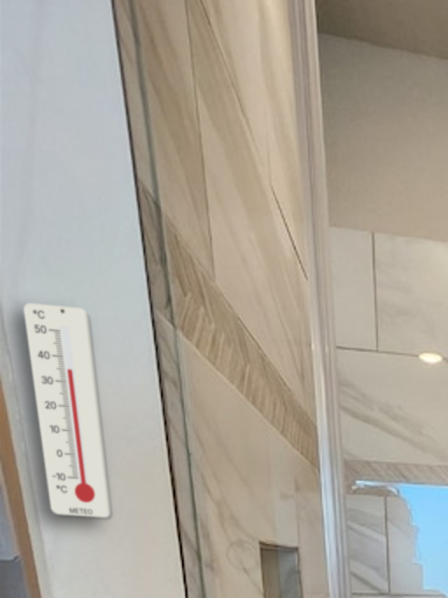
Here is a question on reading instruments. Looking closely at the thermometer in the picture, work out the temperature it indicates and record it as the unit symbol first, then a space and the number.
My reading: °C 35
